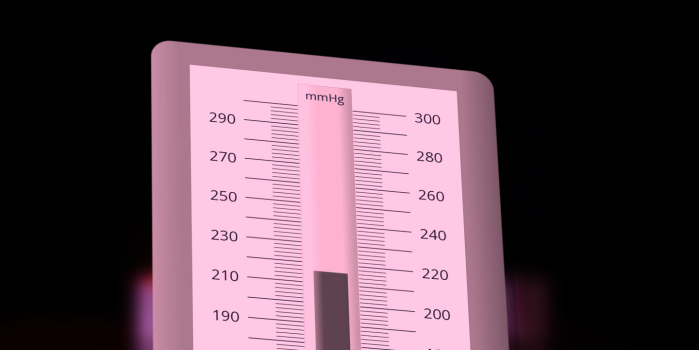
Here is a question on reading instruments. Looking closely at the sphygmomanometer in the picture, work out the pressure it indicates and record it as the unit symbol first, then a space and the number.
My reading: mmHg 216
